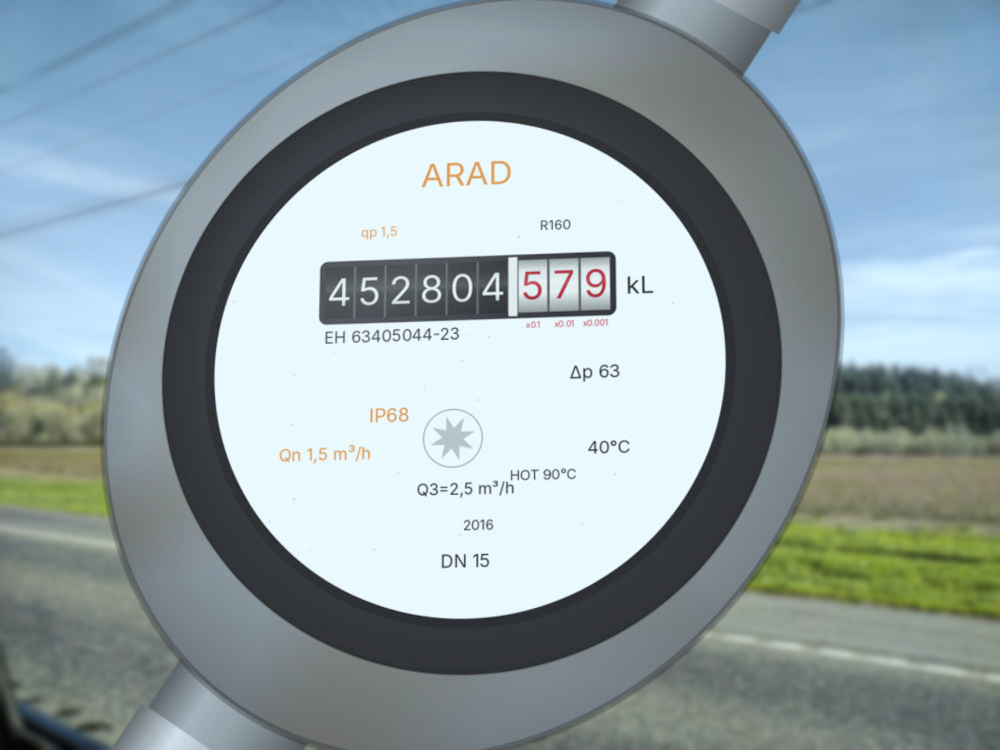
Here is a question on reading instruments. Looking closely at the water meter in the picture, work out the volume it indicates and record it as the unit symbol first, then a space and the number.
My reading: kL 452804.579
